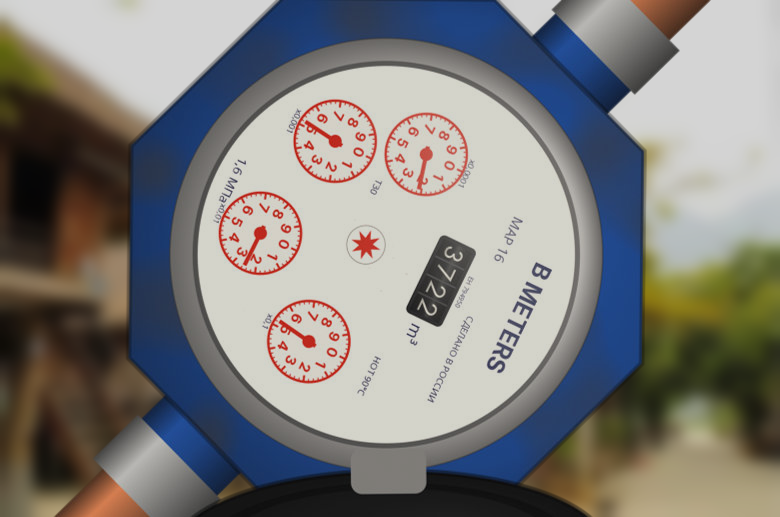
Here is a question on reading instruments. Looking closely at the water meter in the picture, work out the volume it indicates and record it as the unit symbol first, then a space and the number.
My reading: m³ 3722.5252
